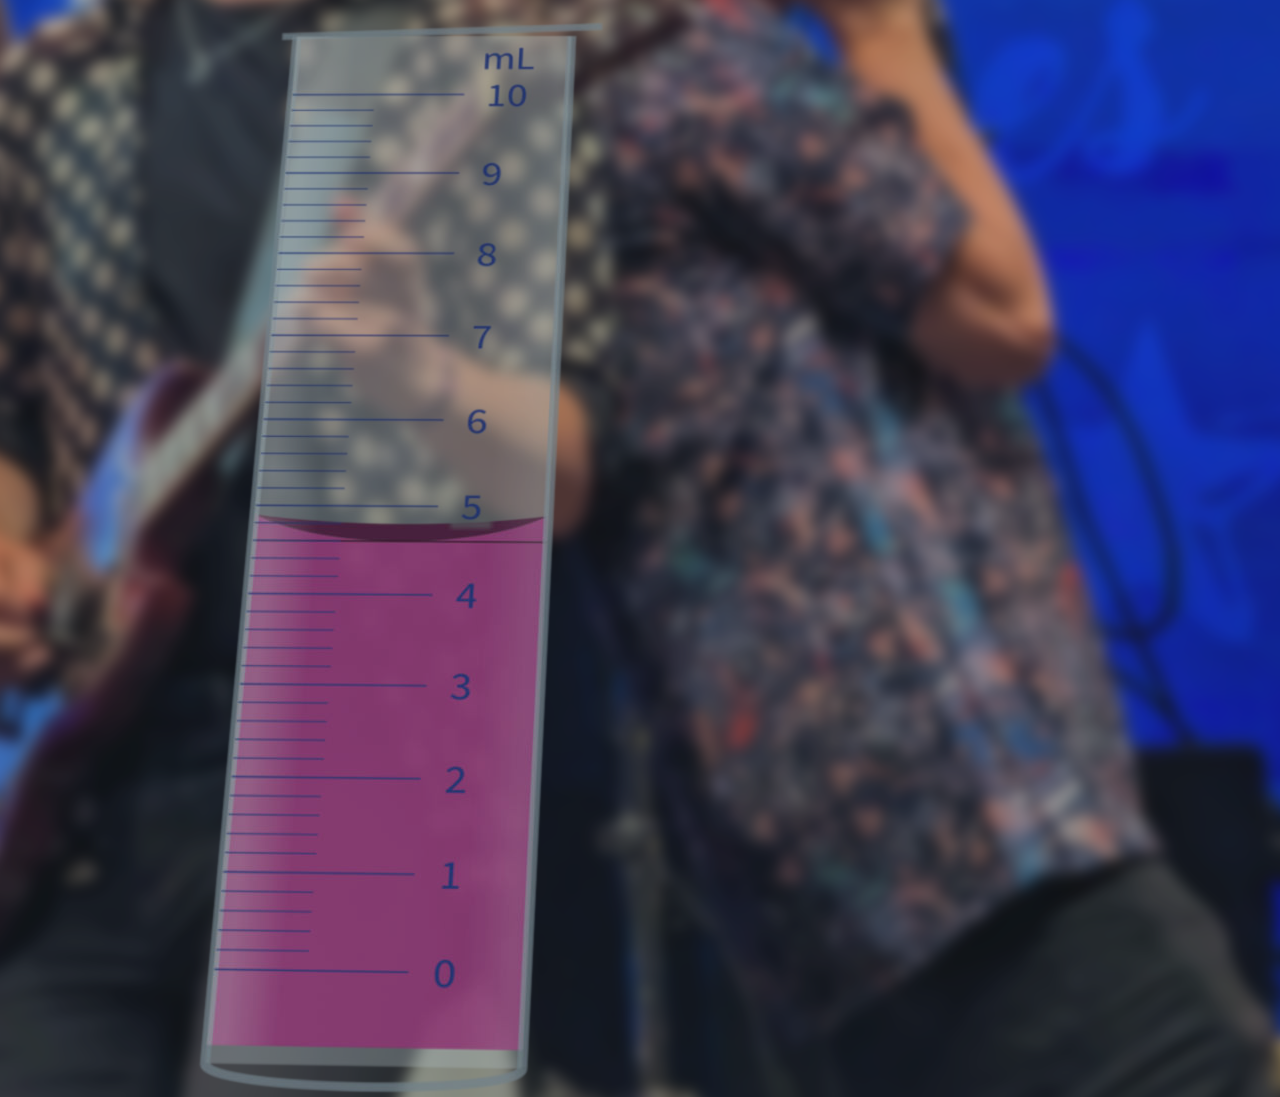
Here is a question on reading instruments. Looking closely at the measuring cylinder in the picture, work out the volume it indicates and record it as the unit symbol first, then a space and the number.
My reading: mL 4.6
